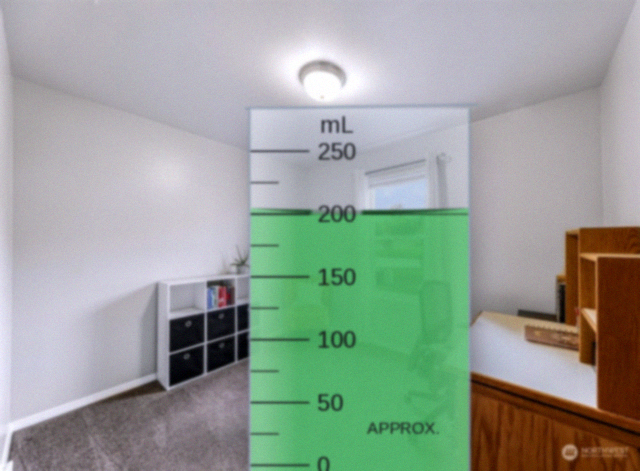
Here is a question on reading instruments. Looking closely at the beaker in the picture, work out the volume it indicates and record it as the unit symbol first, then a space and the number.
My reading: mL 200
